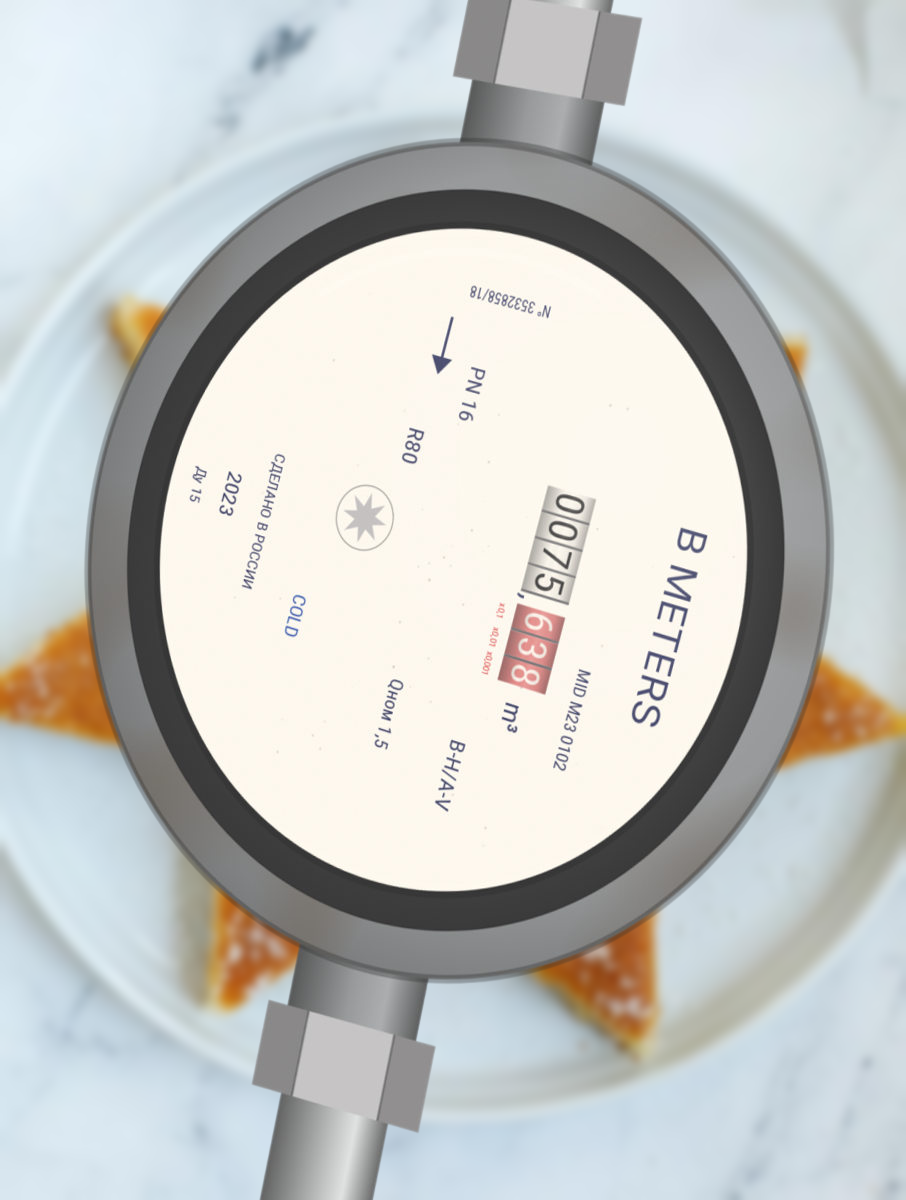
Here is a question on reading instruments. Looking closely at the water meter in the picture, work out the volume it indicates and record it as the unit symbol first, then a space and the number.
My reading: m³ 75.638
